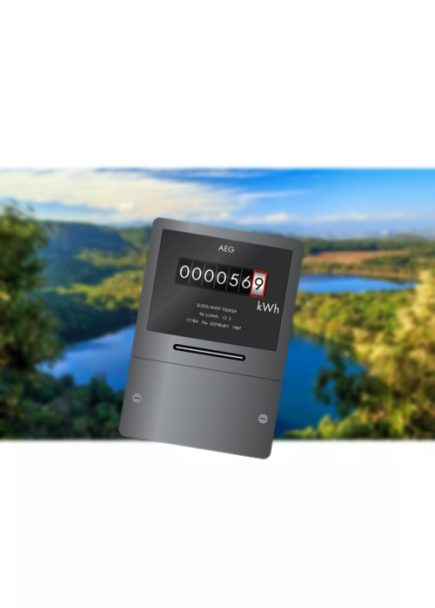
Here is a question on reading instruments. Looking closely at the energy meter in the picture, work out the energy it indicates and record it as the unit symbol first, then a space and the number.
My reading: kWh 56.9
